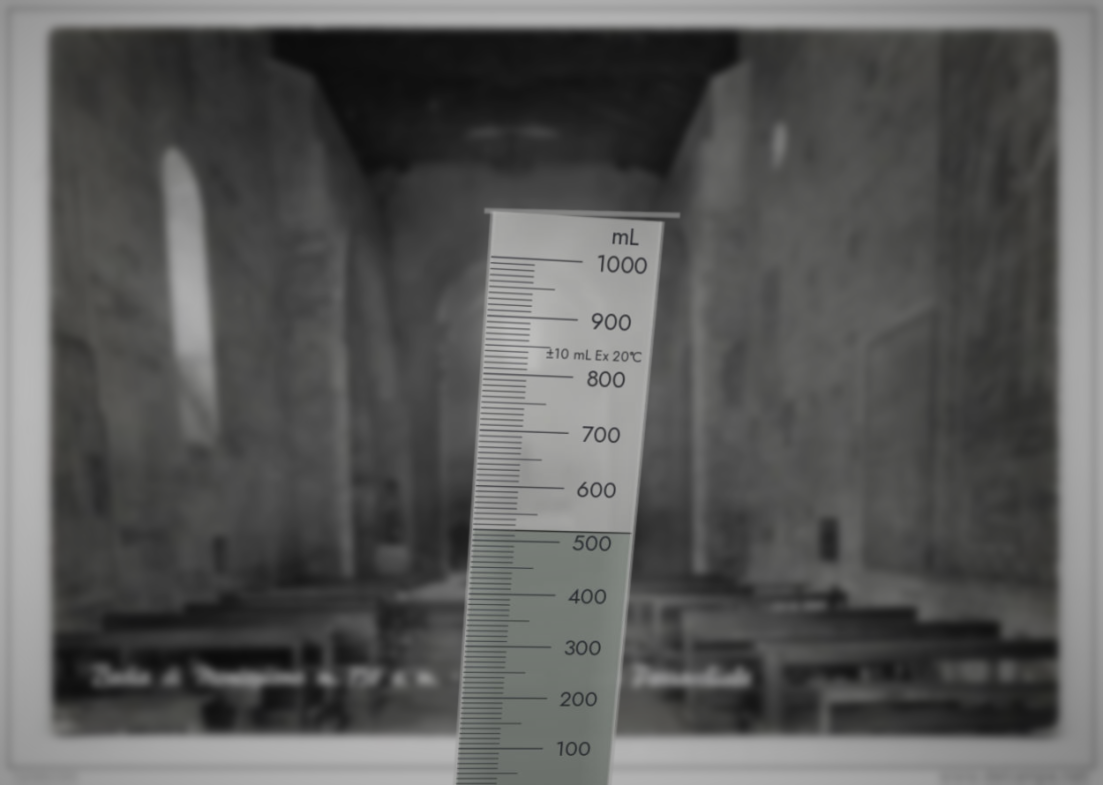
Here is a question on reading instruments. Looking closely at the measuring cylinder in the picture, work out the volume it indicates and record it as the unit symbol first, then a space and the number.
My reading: mL 520
